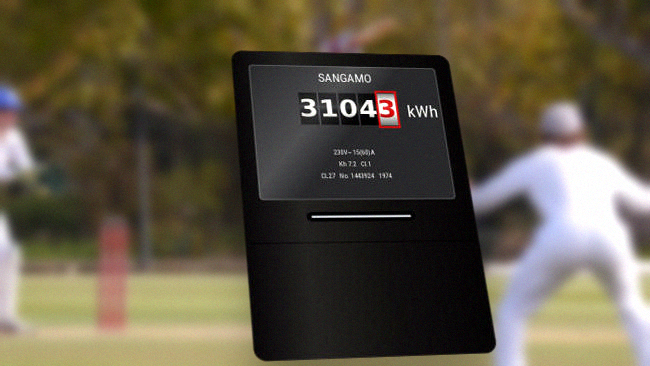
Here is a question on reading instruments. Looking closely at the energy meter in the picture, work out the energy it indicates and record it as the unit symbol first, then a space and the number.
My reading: kWh 3104.3
